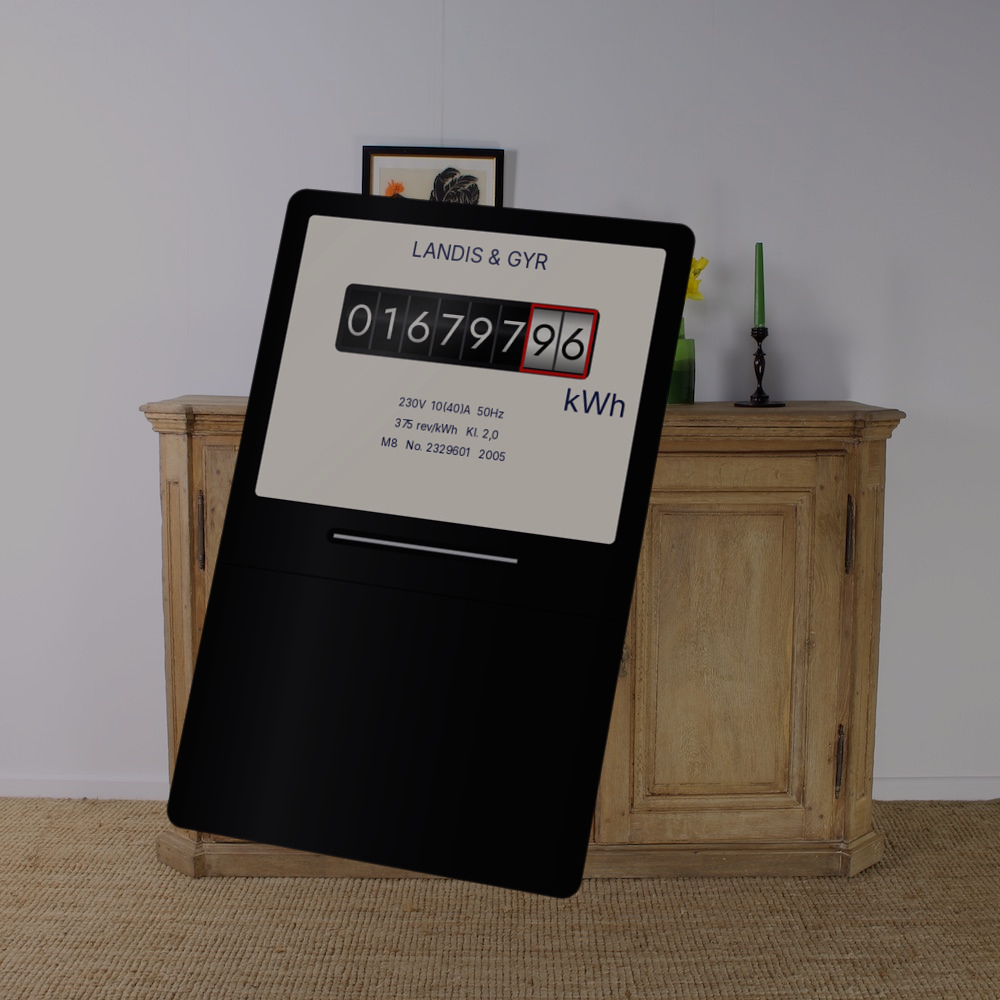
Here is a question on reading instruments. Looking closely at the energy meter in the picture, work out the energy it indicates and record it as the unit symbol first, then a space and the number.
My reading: kWh 16797.96
